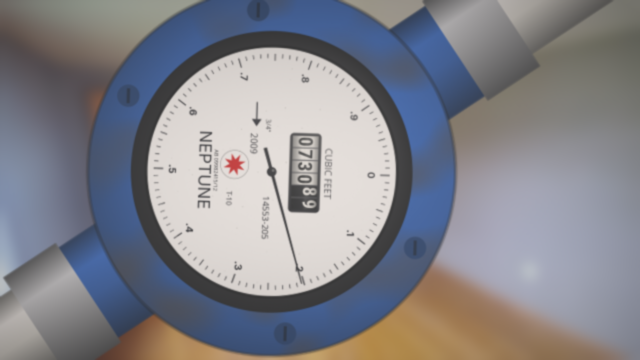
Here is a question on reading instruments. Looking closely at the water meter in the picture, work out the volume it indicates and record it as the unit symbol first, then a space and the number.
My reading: ft³ 73089.20
